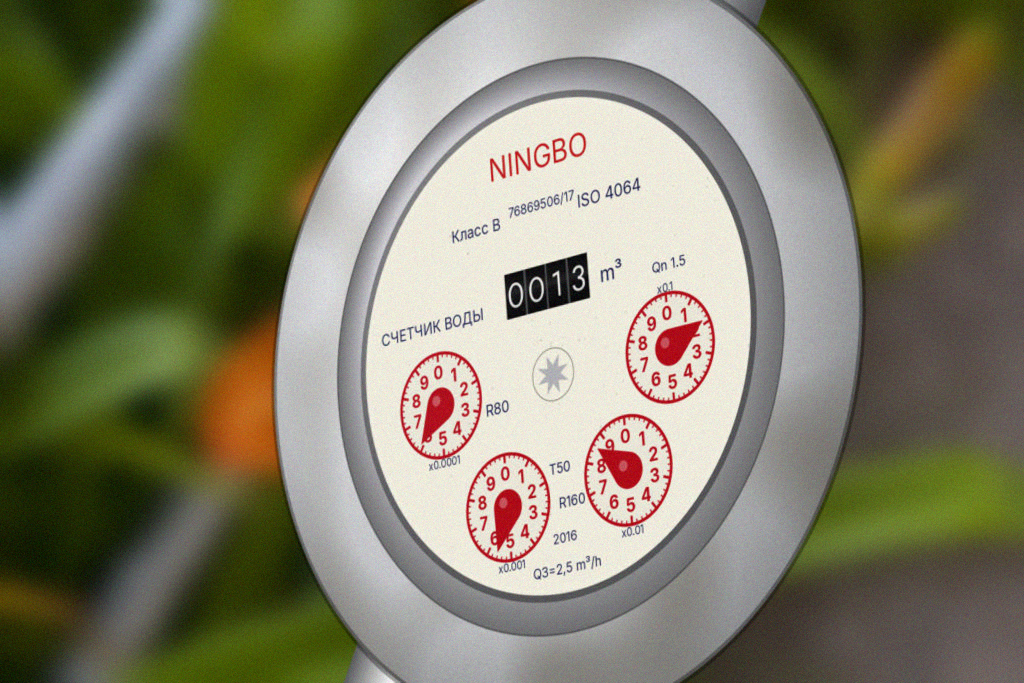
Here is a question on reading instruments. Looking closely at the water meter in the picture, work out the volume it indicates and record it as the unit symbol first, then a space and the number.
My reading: m³ 13.1856
